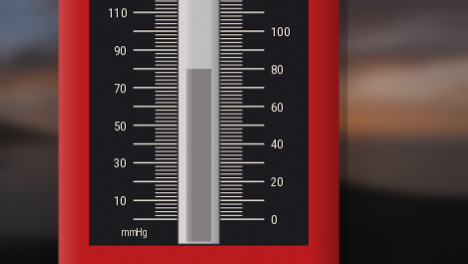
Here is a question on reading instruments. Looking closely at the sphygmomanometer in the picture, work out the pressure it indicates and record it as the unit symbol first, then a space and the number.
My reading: mmHg 80
